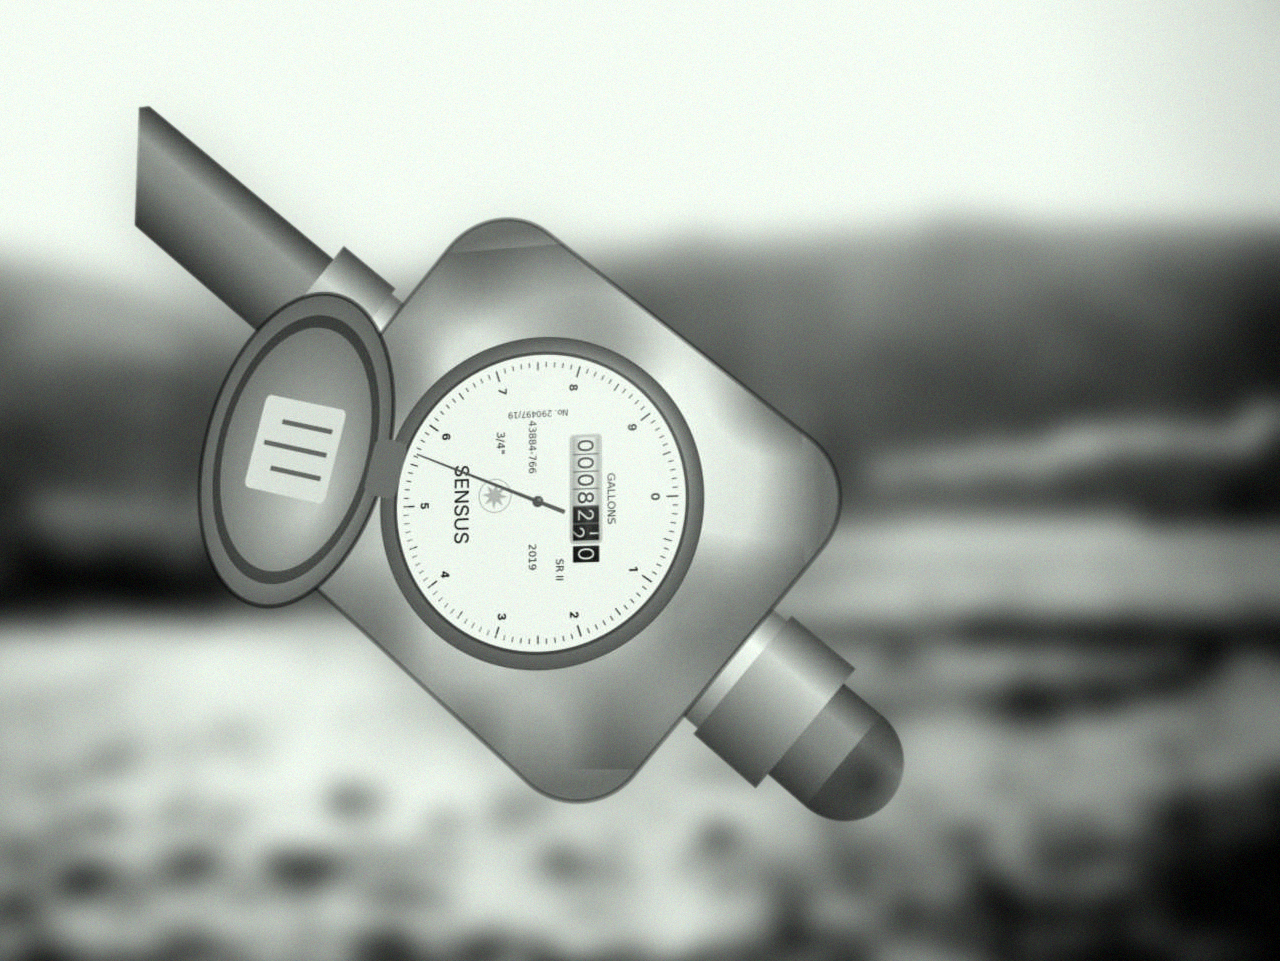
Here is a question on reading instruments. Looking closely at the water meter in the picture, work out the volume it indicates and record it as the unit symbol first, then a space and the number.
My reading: gal 8215.6
